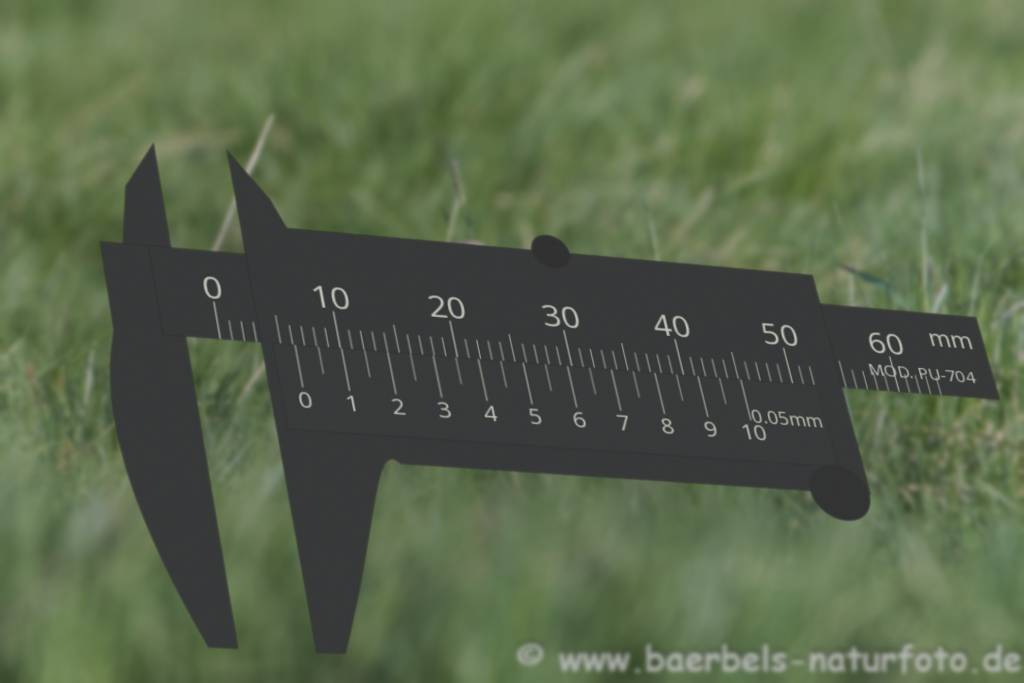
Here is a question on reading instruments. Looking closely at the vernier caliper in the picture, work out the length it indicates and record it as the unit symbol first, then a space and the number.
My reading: mm 6.2
